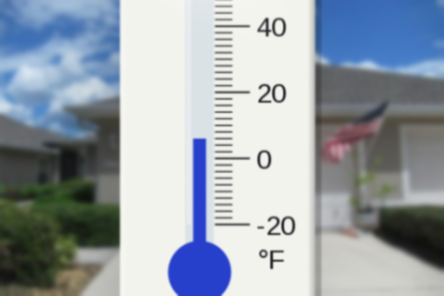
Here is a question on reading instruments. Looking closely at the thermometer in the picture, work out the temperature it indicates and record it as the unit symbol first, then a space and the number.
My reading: °F 6
